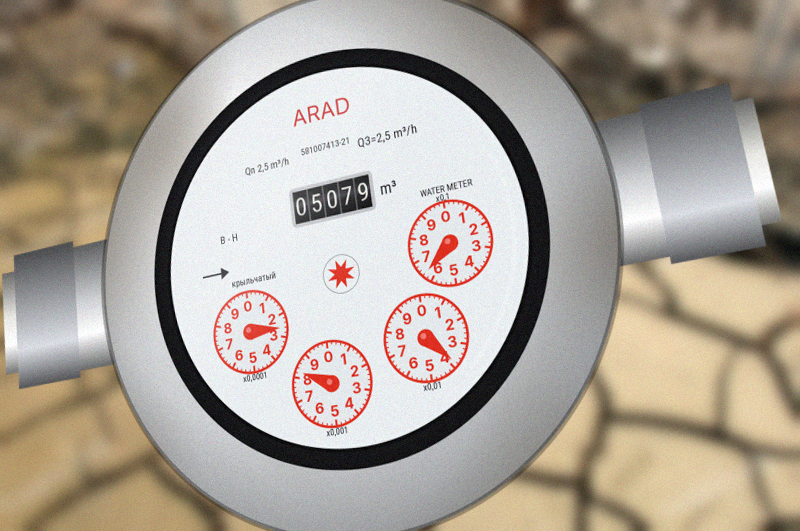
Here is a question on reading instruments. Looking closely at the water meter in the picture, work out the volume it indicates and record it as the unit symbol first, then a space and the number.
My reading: m³ 5079.6382
